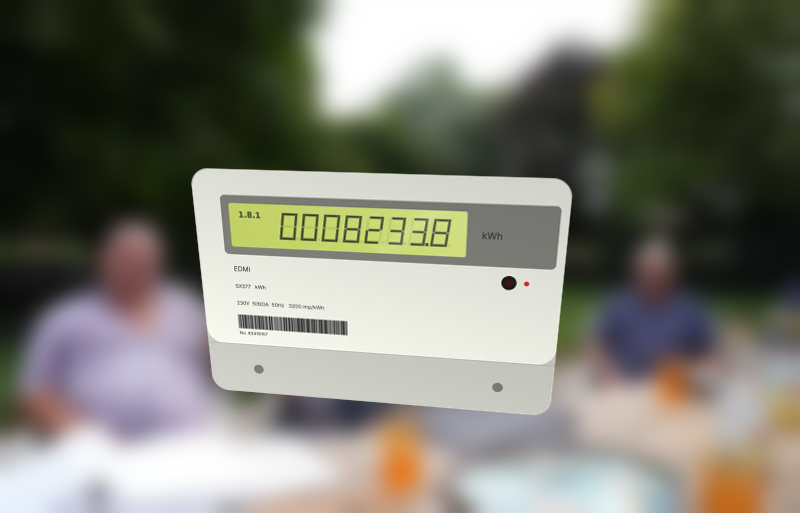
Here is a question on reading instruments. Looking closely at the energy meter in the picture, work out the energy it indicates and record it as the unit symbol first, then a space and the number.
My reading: kWh 8233.8
